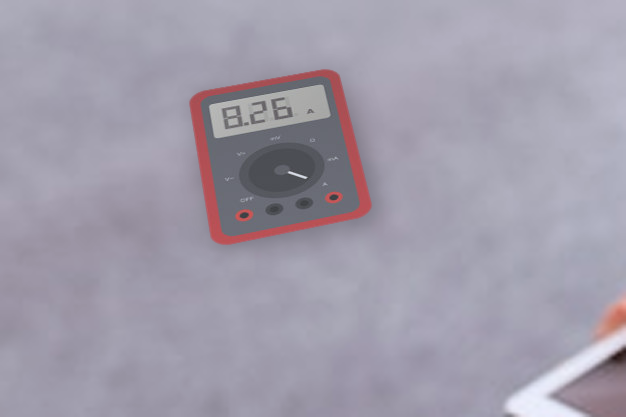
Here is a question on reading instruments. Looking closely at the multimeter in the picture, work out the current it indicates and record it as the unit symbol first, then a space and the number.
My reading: A 8.26
